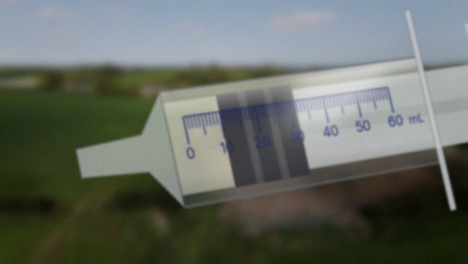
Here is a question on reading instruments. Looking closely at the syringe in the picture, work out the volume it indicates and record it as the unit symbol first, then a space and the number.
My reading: mL 10
